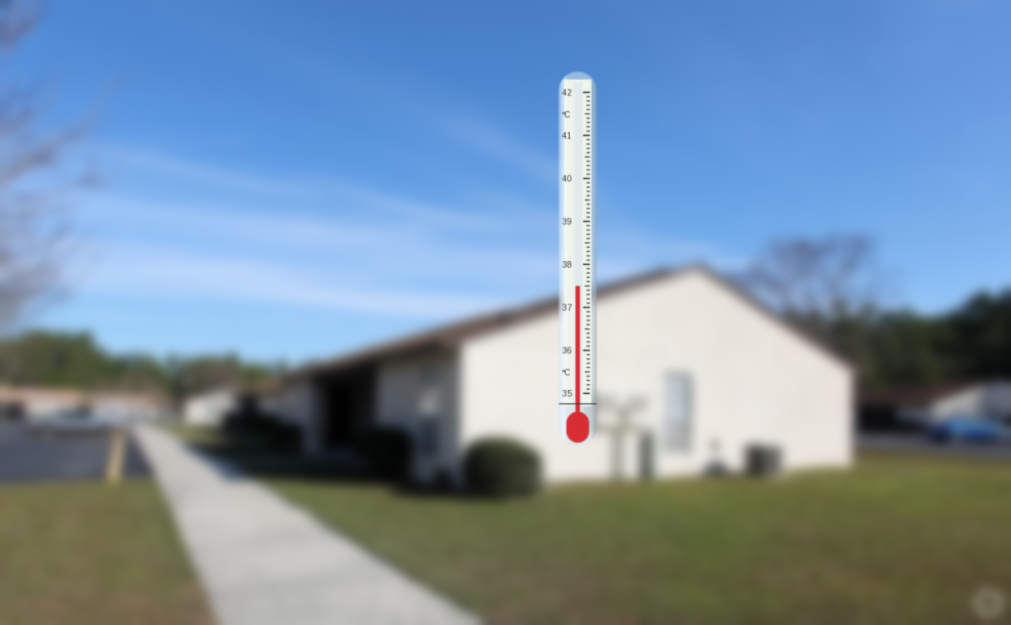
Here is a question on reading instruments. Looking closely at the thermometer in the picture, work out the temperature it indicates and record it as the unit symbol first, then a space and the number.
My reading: °C 37.5
